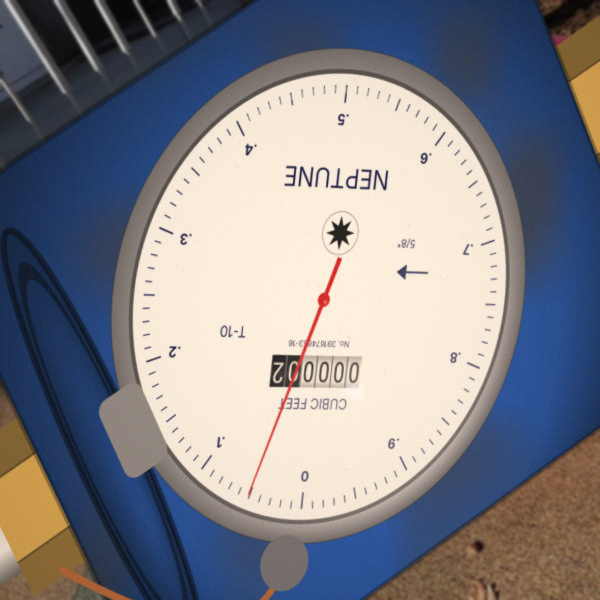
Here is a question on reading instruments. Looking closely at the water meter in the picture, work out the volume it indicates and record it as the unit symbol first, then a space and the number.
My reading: ft³ 2.05
